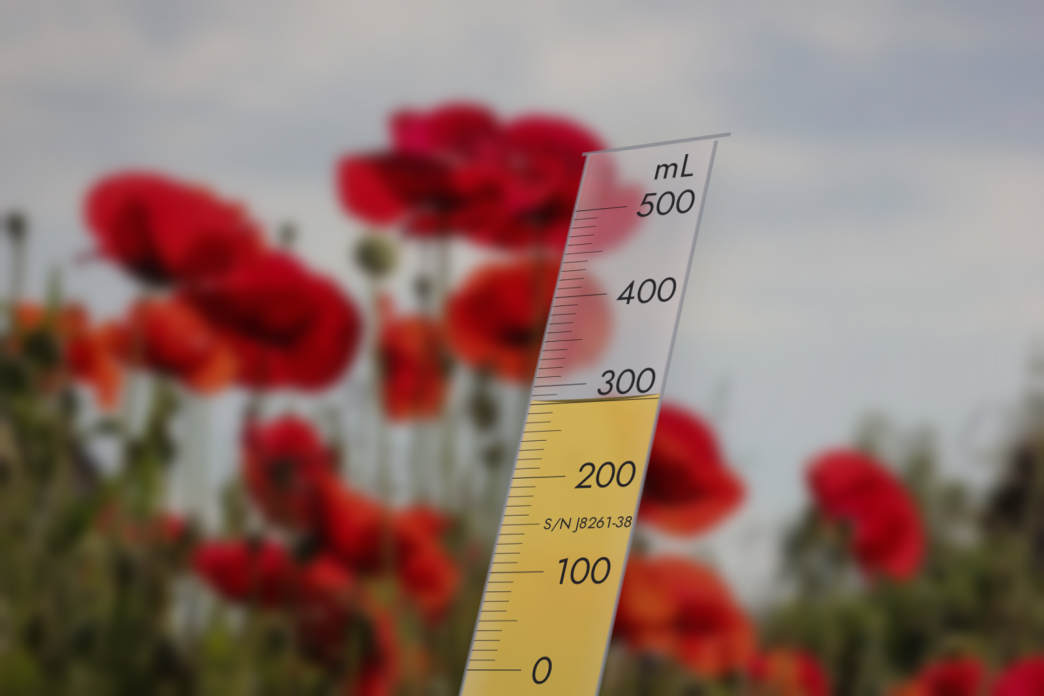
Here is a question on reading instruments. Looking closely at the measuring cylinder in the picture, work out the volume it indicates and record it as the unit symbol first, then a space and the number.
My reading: mL 280
